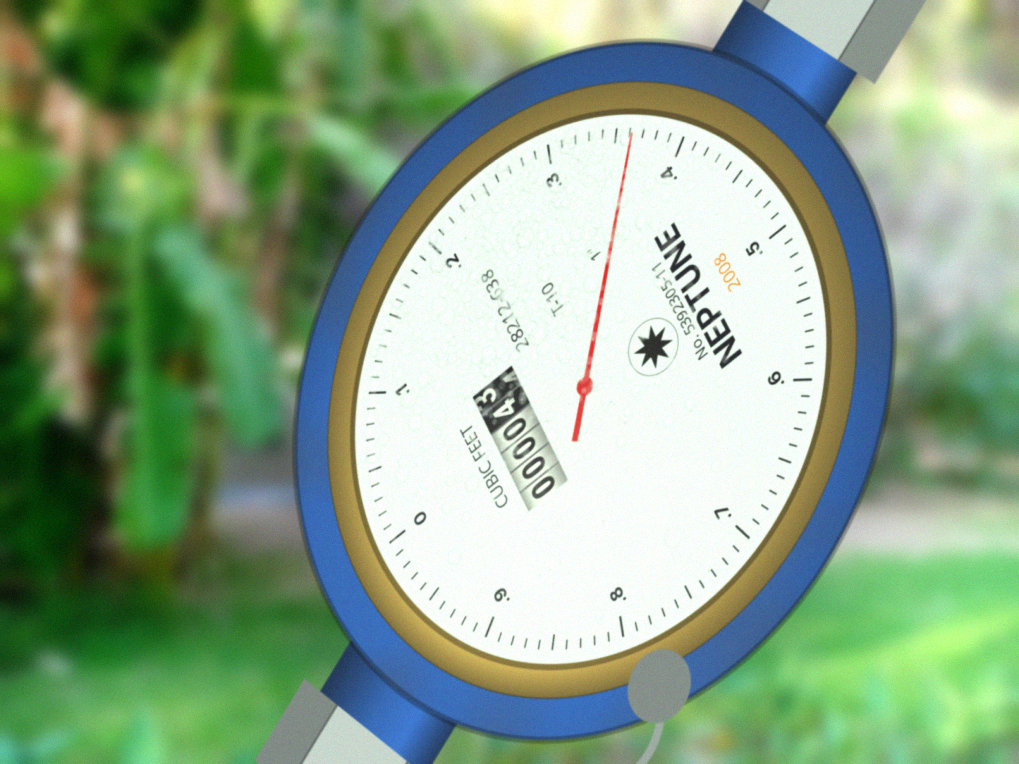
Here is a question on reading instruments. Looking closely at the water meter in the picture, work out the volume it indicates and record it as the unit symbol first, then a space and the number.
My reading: ft³ 43.36
